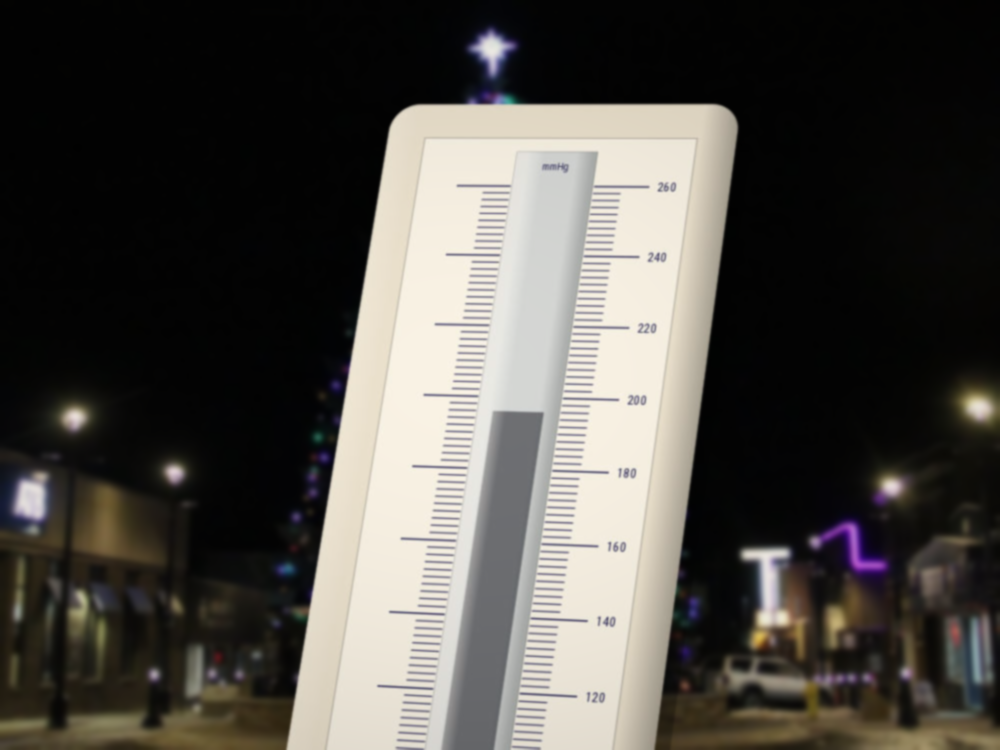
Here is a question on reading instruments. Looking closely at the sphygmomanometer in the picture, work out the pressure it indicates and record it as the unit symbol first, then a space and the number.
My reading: mmHg 196
